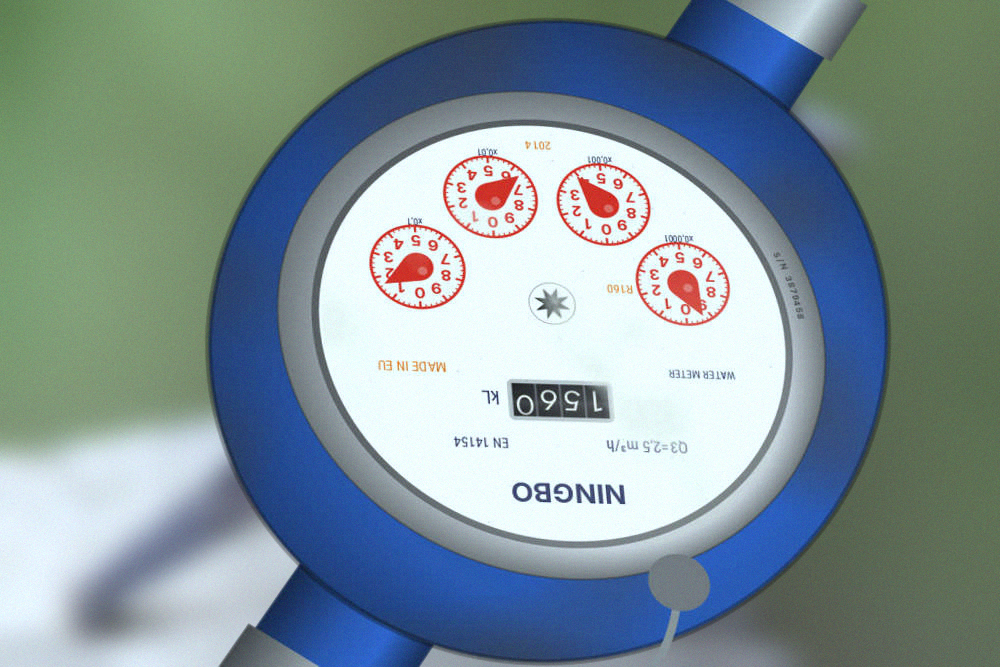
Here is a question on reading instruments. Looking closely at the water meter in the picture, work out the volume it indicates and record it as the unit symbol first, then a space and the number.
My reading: kL 1560.1639
